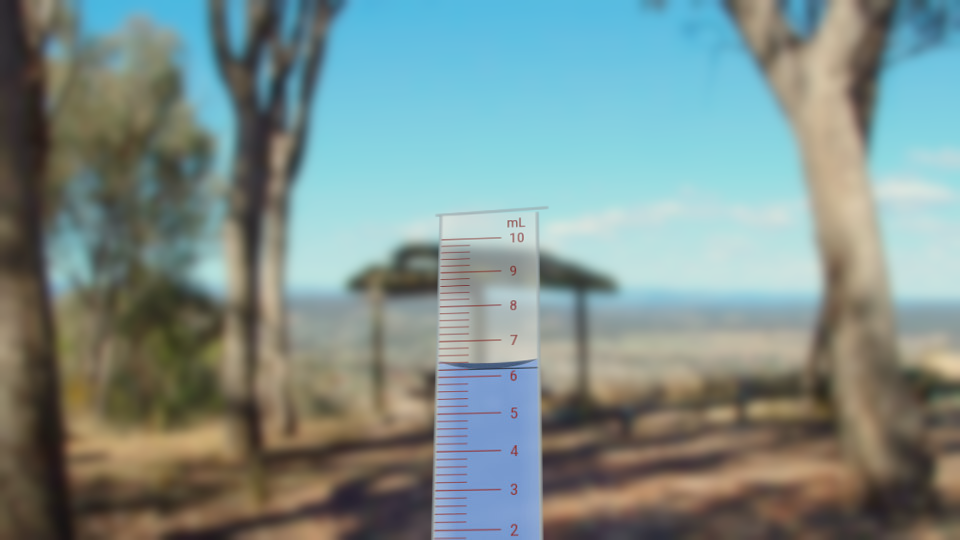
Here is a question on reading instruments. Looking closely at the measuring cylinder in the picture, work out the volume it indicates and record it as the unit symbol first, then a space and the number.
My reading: mL 6.2
